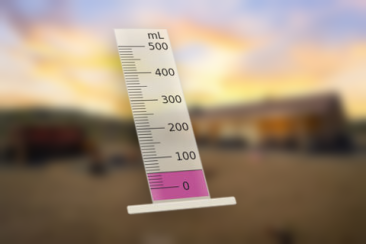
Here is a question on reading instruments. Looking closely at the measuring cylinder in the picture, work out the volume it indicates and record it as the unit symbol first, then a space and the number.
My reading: mL 50
